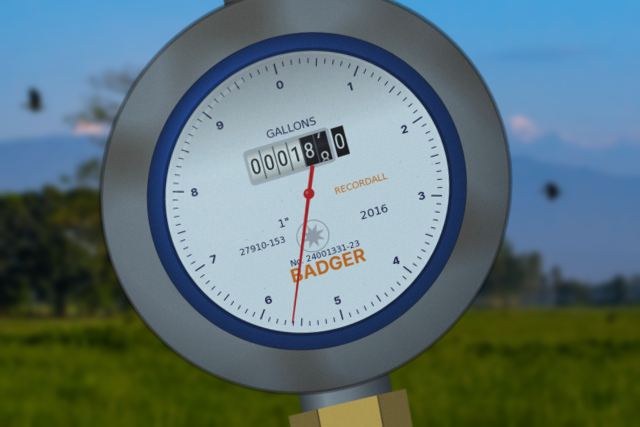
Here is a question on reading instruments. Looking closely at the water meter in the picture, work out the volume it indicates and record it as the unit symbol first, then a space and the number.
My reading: gal 1875.6
